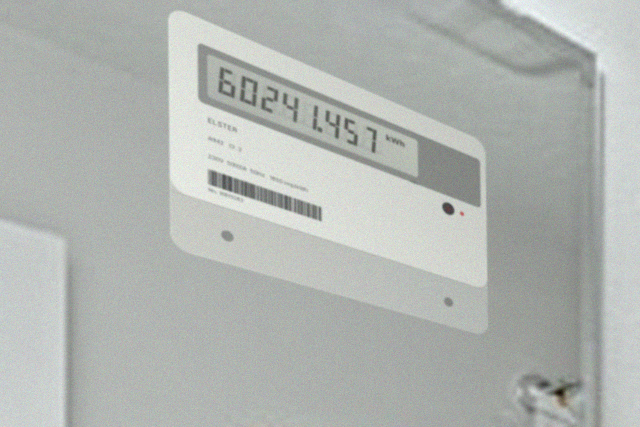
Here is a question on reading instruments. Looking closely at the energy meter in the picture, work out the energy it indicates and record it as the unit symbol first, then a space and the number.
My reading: kWh 60241.457
